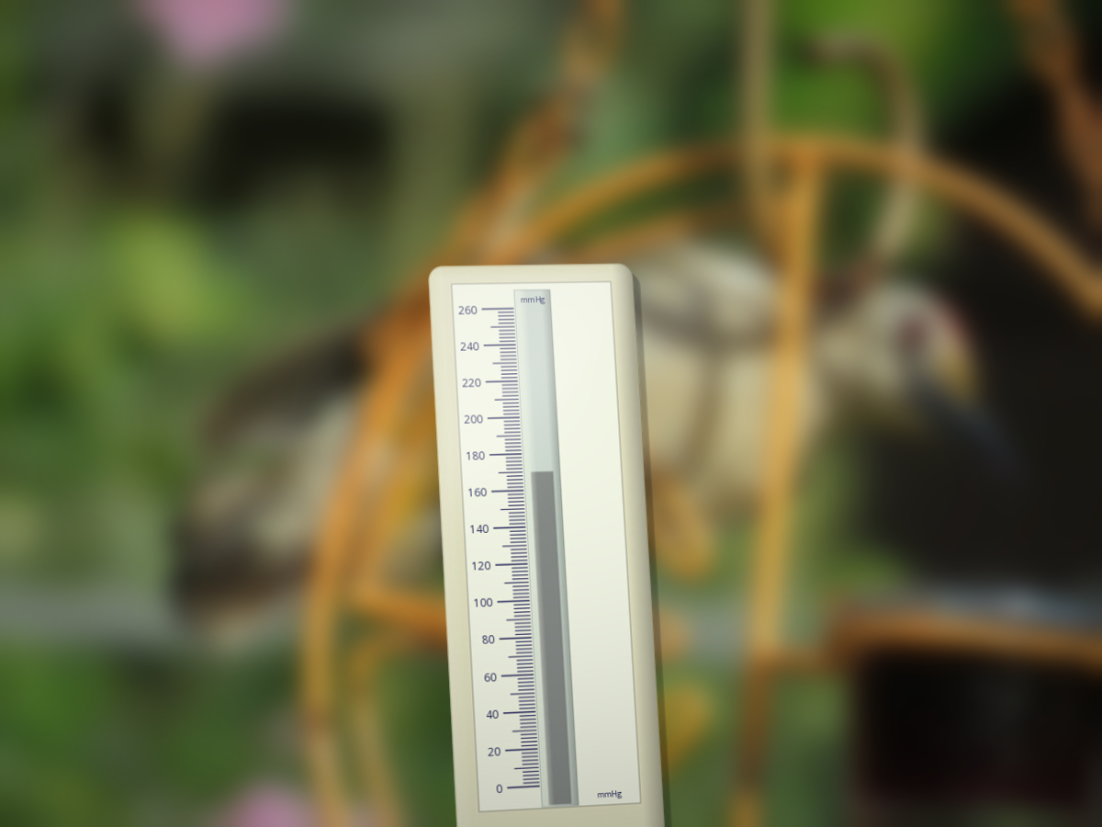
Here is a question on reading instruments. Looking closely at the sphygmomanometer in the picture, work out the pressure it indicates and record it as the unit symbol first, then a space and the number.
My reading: mmHg 170
